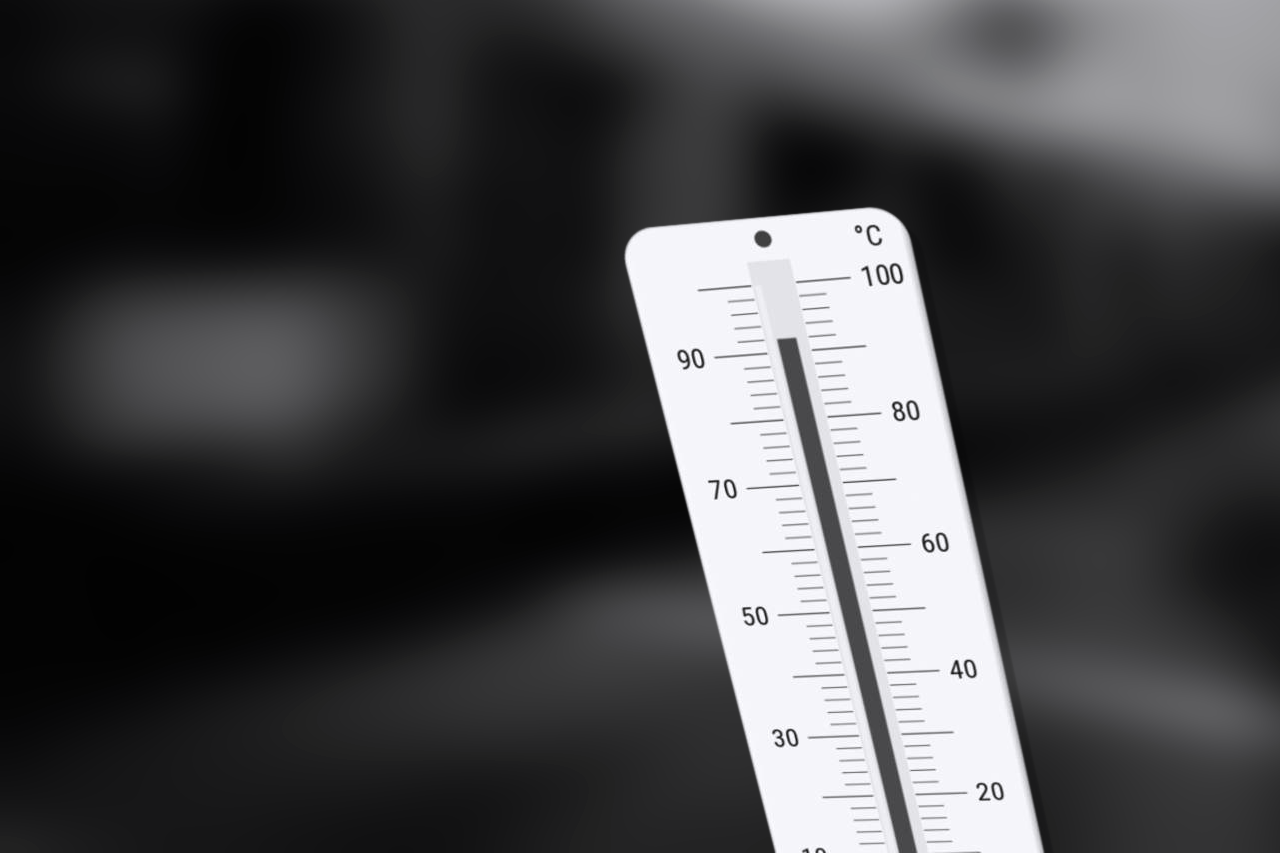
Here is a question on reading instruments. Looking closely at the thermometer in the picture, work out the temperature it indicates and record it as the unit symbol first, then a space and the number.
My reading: °C 92
